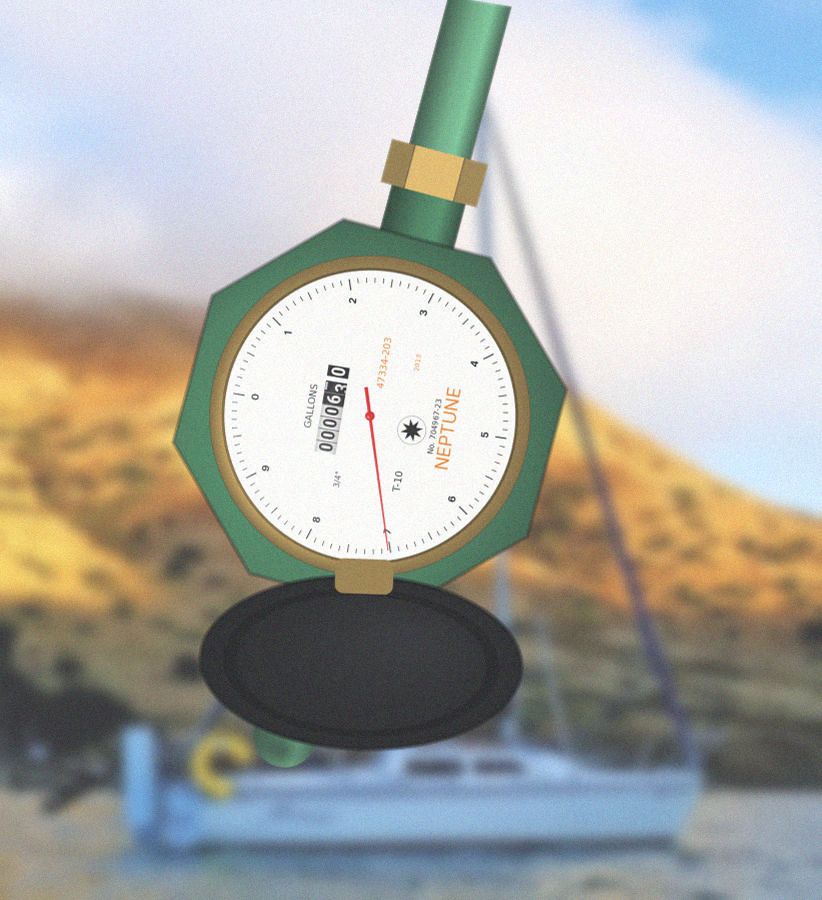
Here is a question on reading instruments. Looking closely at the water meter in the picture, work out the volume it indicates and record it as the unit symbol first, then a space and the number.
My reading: gal 627.0
